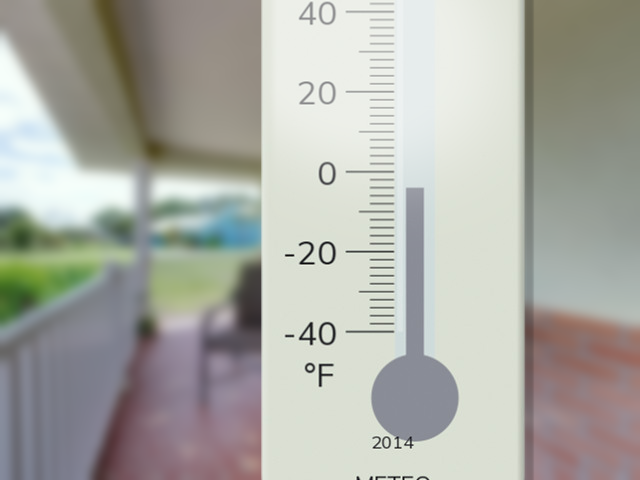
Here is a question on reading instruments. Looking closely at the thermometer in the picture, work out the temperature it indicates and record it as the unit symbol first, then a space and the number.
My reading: °F -4
